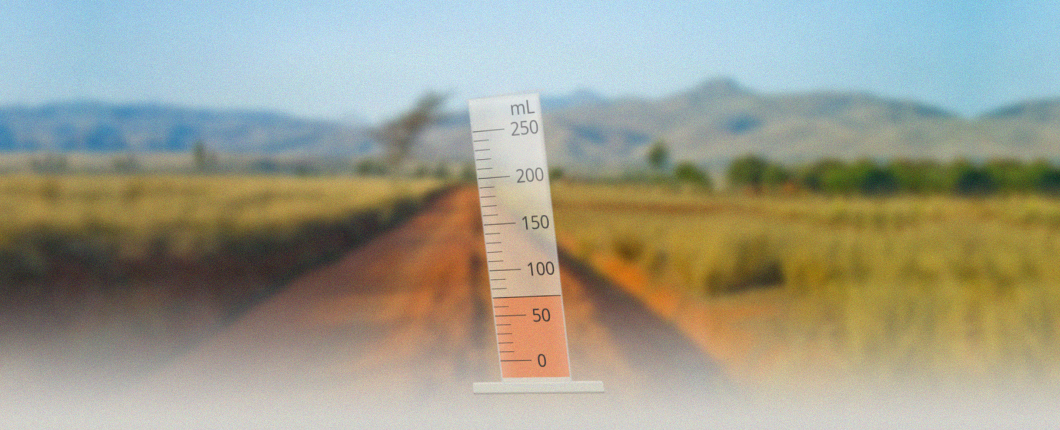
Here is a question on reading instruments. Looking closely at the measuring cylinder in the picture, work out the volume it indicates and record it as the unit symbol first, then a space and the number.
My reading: mL 70
